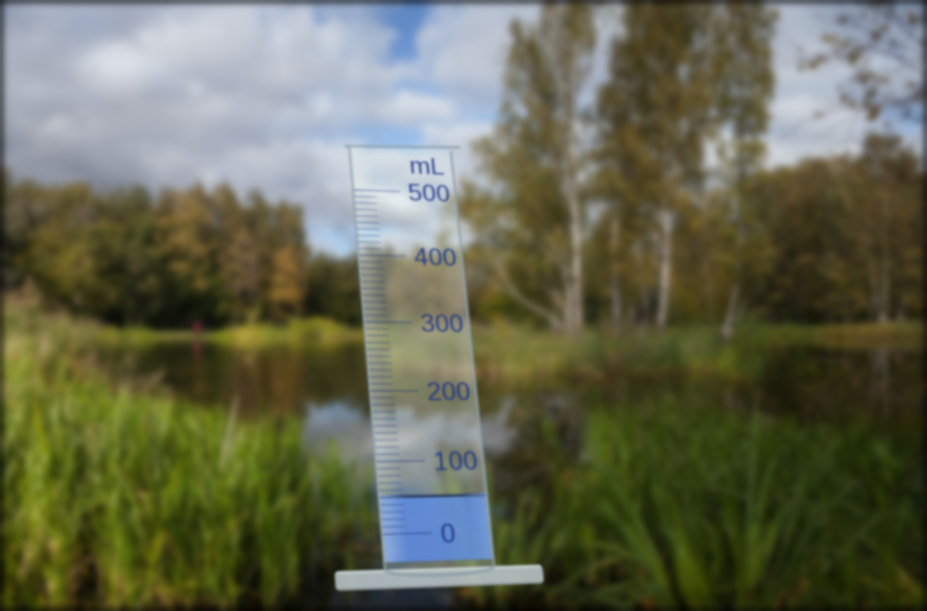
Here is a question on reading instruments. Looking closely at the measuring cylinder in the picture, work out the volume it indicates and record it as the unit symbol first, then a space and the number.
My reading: mL 50
